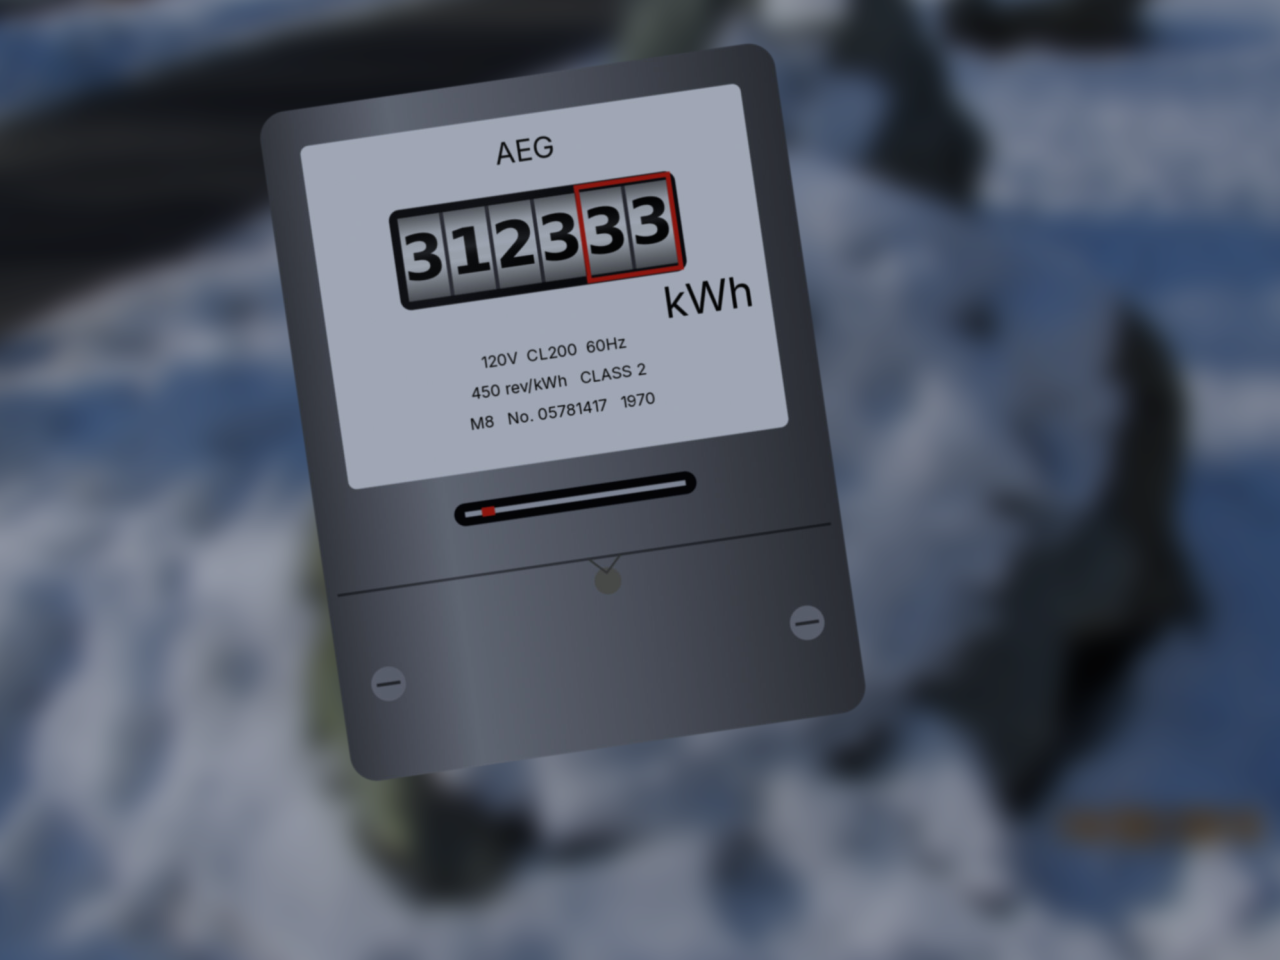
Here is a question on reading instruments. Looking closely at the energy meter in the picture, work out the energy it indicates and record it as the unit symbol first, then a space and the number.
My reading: kWh 3123.33
